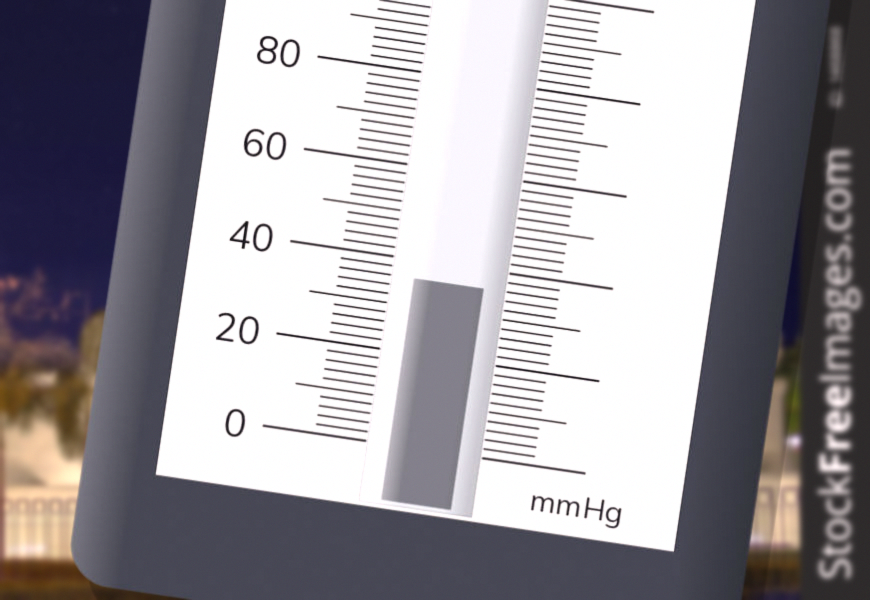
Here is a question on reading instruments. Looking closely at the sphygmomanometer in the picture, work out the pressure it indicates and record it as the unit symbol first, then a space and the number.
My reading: mmHg 36
